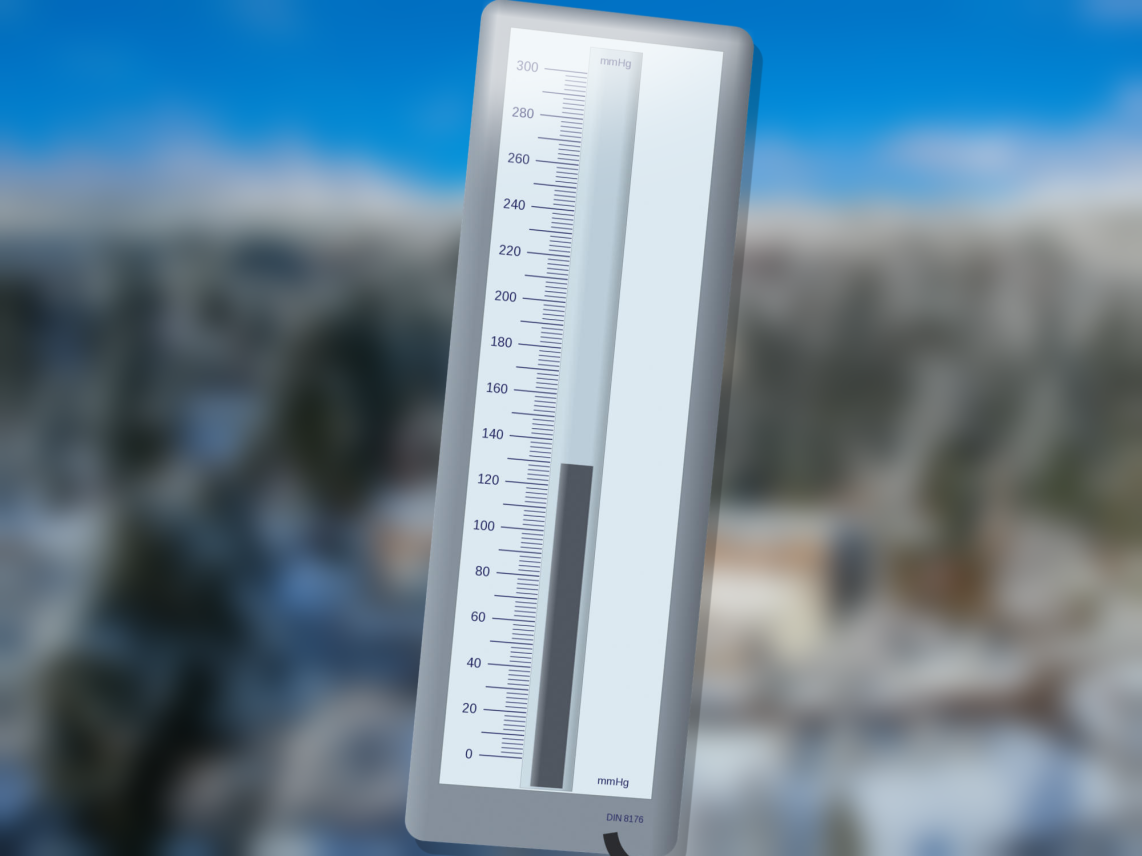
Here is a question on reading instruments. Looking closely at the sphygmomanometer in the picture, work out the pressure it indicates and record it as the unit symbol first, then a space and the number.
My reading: mmHg 130
